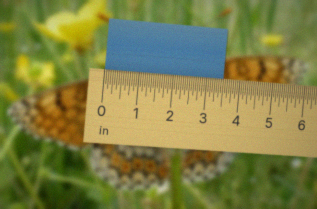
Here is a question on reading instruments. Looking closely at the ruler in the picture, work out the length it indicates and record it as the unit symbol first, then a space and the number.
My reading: in 3.5
